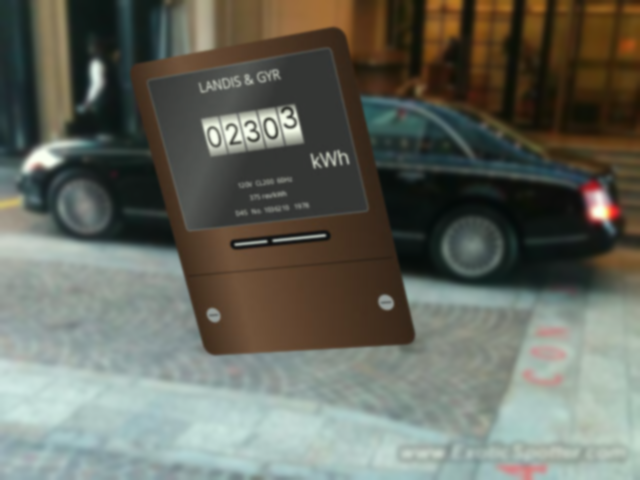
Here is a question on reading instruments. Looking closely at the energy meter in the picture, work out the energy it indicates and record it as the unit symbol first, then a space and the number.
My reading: kWh 2303
